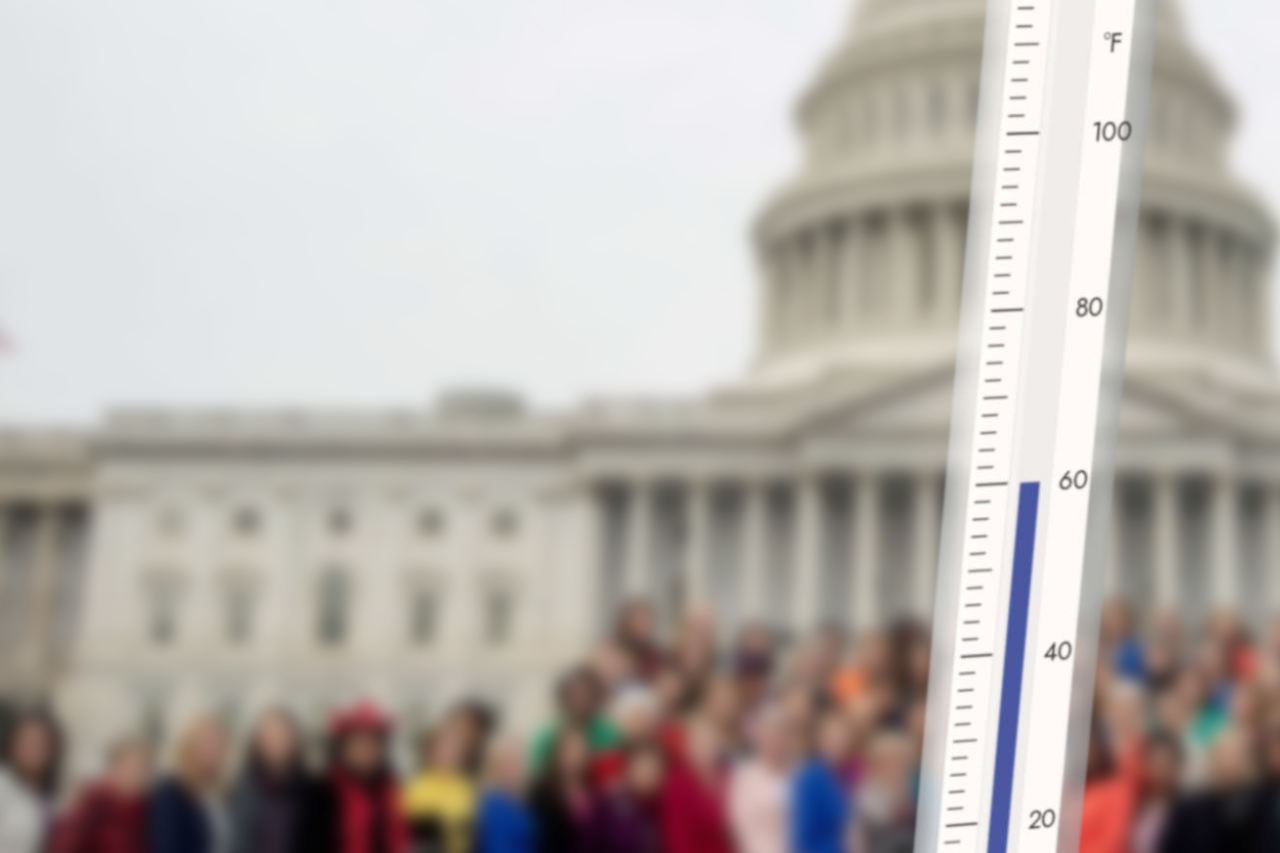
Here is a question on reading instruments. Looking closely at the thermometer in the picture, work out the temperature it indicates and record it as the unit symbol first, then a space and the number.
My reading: °F 60
